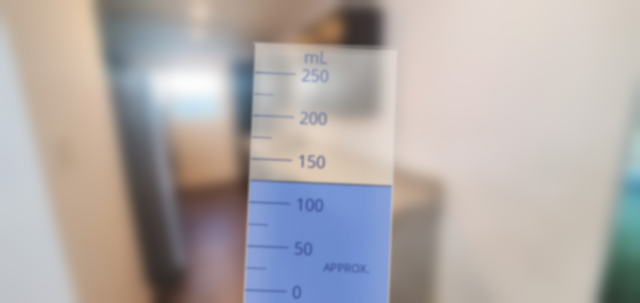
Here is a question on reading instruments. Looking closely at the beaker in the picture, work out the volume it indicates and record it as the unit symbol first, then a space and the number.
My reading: mL 125
